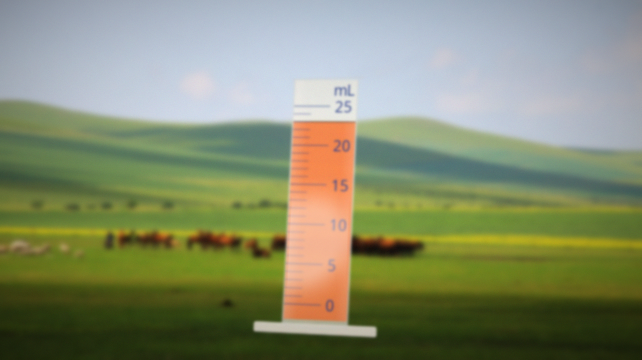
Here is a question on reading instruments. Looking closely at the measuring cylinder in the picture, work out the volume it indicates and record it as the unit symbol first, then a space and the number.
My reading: mL 23
